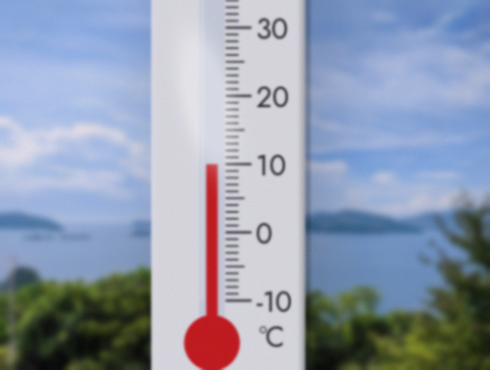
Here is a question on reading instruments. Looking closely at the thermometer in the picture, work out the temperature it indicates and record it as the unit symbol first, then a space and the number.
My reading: °C 10
